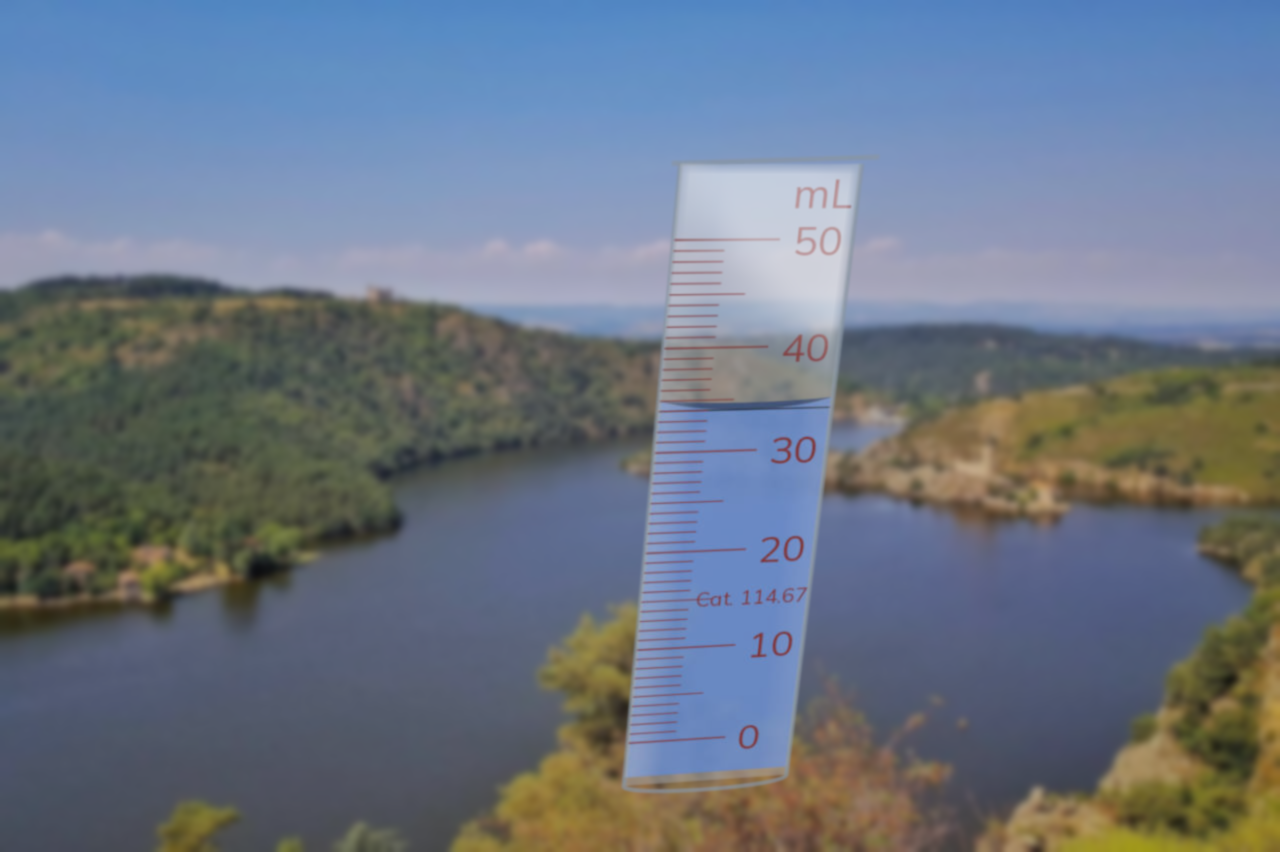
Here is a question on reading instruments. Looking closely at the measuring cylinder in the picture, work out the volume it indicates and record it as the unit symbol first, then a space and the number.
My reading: mL 34
